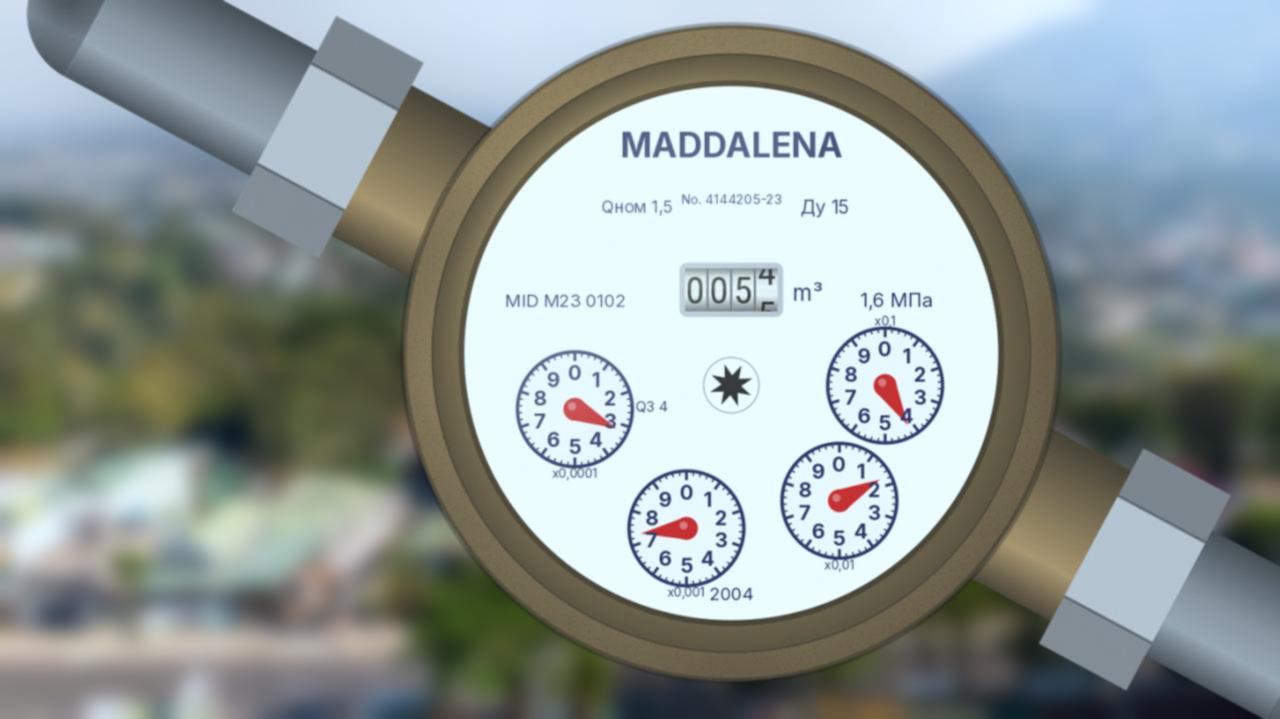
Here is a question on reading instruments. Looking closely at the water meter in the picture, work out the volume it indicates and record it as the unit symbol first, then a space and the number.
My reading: m³ 54.4173
